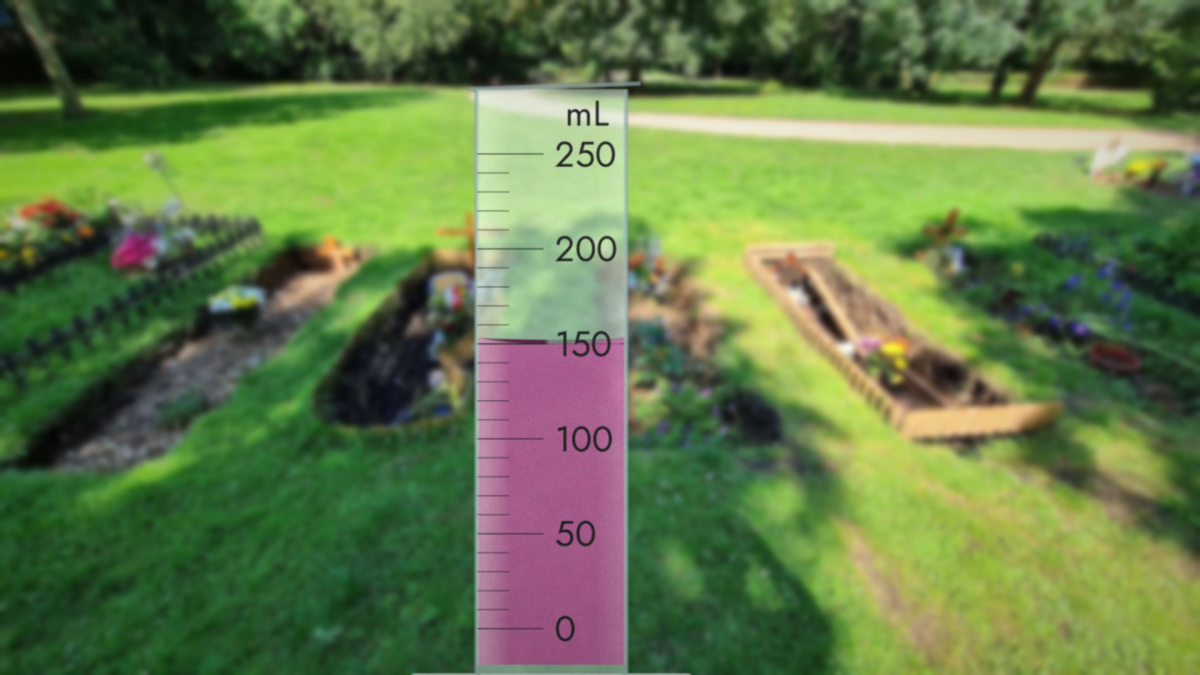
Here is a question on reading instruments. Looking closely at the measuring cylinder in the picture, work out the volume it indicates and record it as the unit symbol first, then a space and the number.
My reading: mL 150
